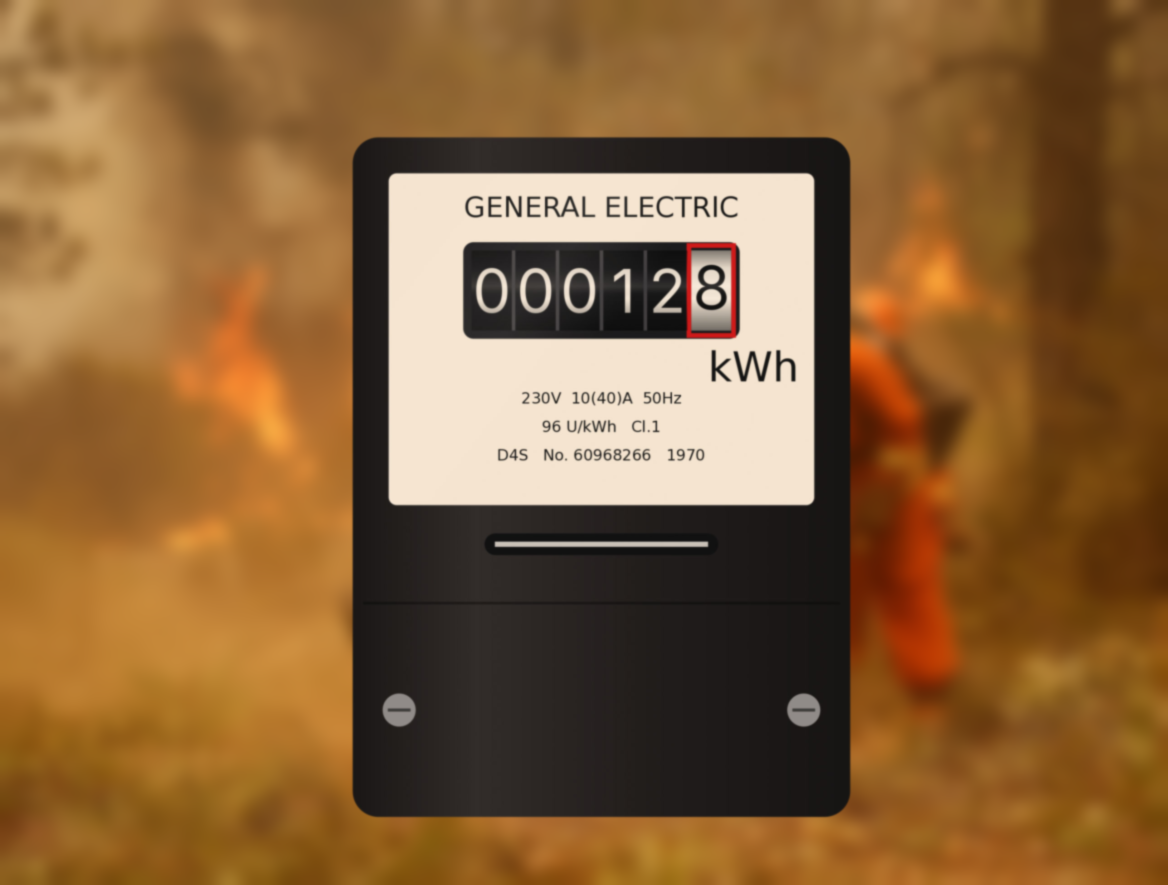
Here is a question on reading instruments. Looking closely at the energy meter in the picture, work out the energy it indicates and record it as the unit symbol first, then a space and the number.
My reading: kWh 12.8
